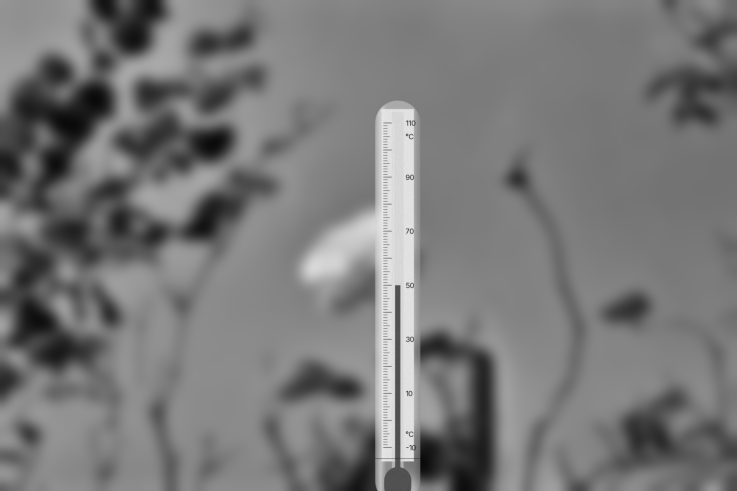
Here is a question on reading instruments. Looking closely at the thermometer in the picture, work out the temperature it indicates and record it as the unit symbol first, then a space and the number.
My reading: °C 50
